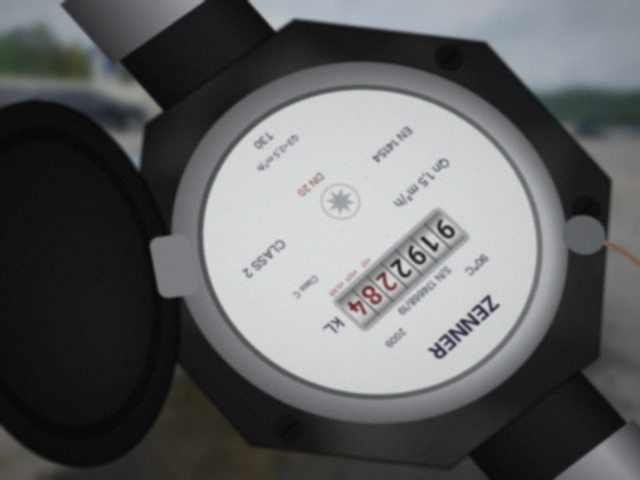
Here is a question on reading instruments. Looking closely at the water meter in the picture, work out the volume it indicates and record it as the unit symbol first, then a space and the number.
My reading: kL 9192.284
